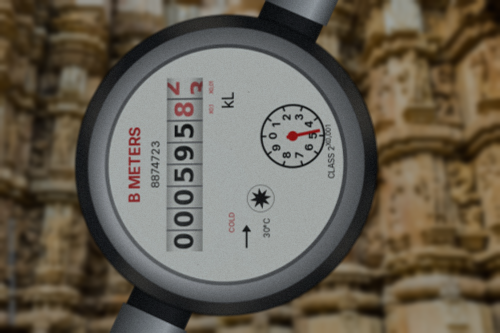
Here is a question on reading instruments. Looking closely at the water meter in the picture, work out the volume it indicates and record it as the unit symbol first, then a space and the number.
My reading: kL 595.824
